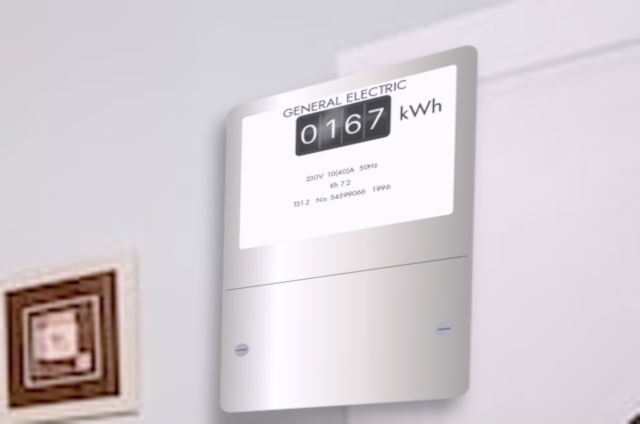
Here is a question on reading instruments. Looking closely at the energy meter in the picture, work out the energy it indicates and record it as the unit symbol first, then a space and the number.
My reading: kWh 167
